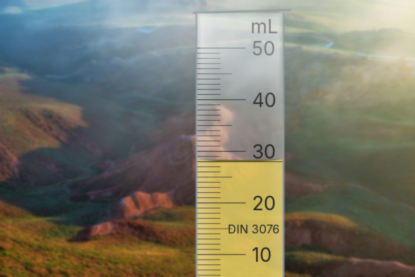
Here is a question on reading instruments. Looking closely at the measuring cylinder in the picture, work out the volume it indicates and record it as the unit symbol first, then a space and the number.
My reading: mL 28
